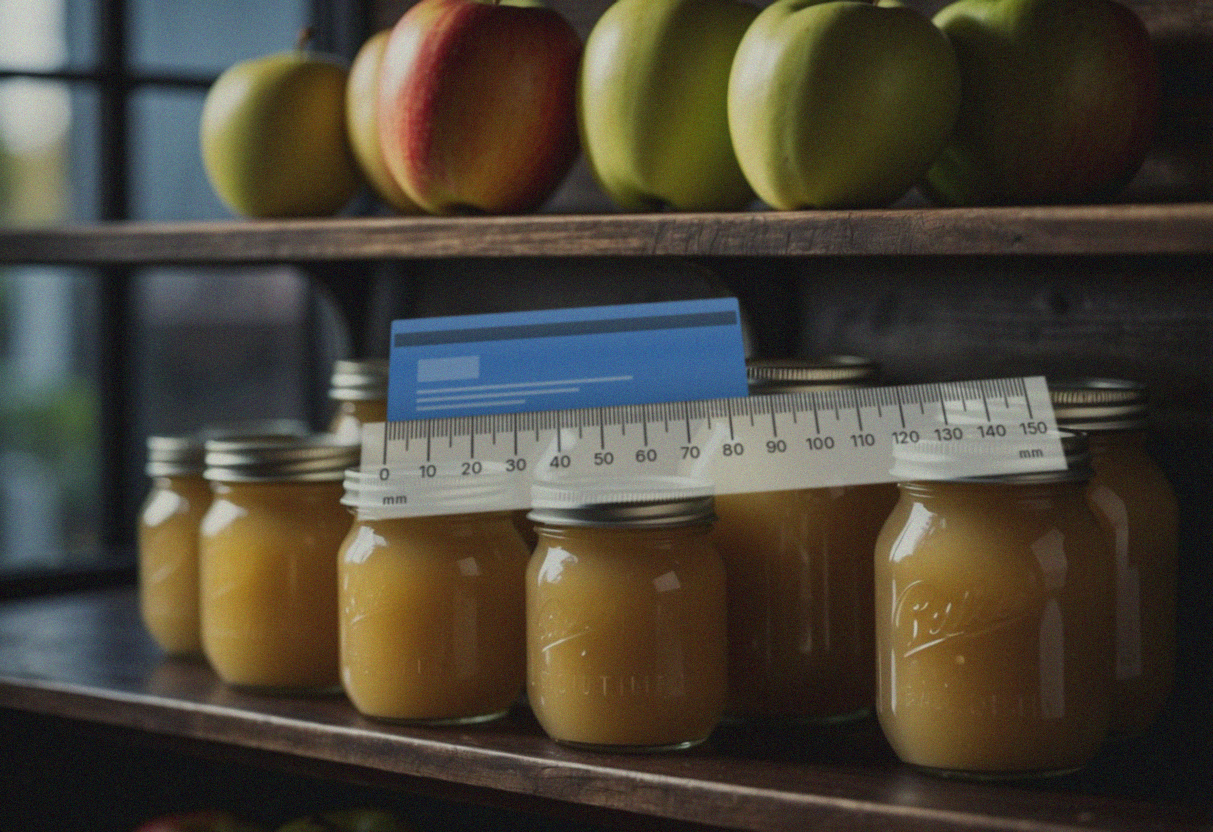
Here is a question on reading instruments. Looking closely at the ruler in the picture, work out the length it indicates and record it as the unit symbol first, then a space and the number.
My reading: mm 85
